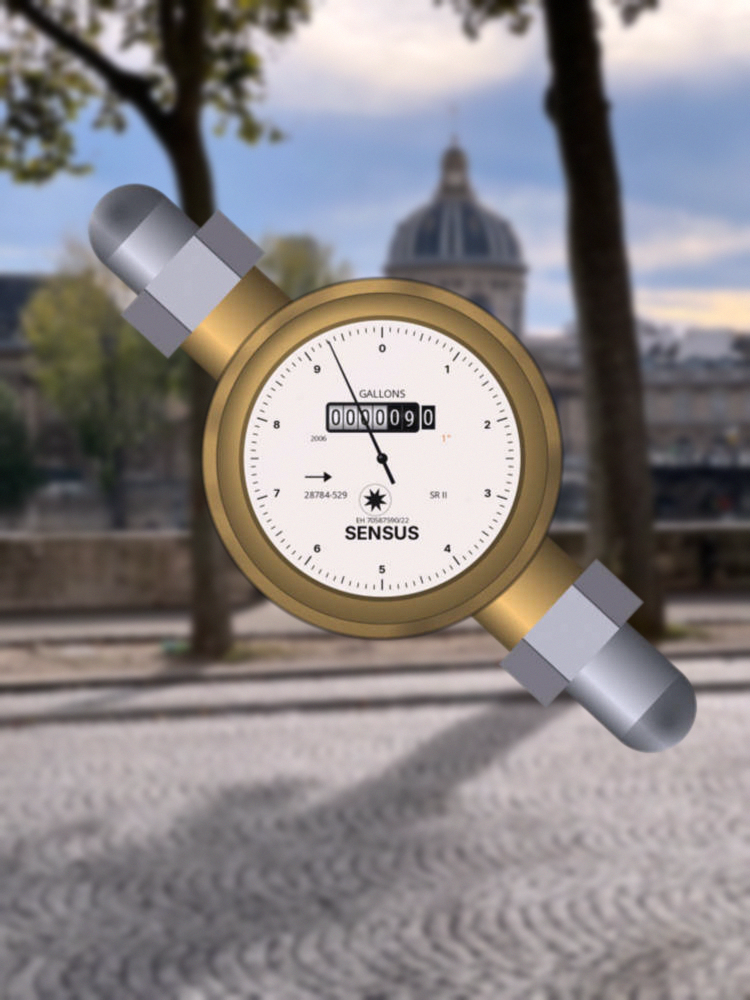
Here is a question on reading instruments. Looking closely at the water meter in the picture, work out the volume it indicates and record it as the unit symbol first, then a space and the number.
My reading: gal 89.3
